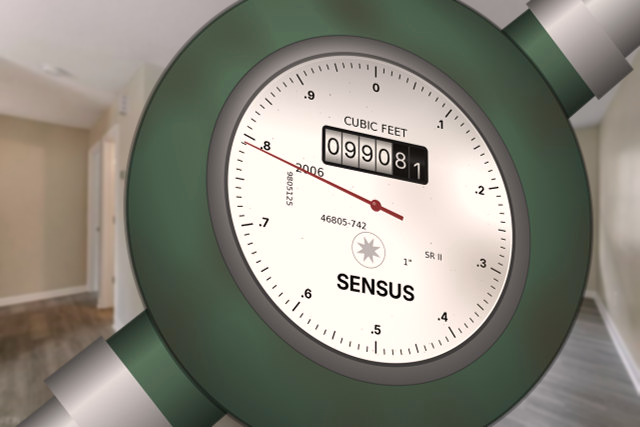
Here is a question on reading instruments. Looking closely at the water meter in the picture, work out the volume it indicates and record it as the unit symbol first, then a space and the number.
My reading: ft³ 99080.79
